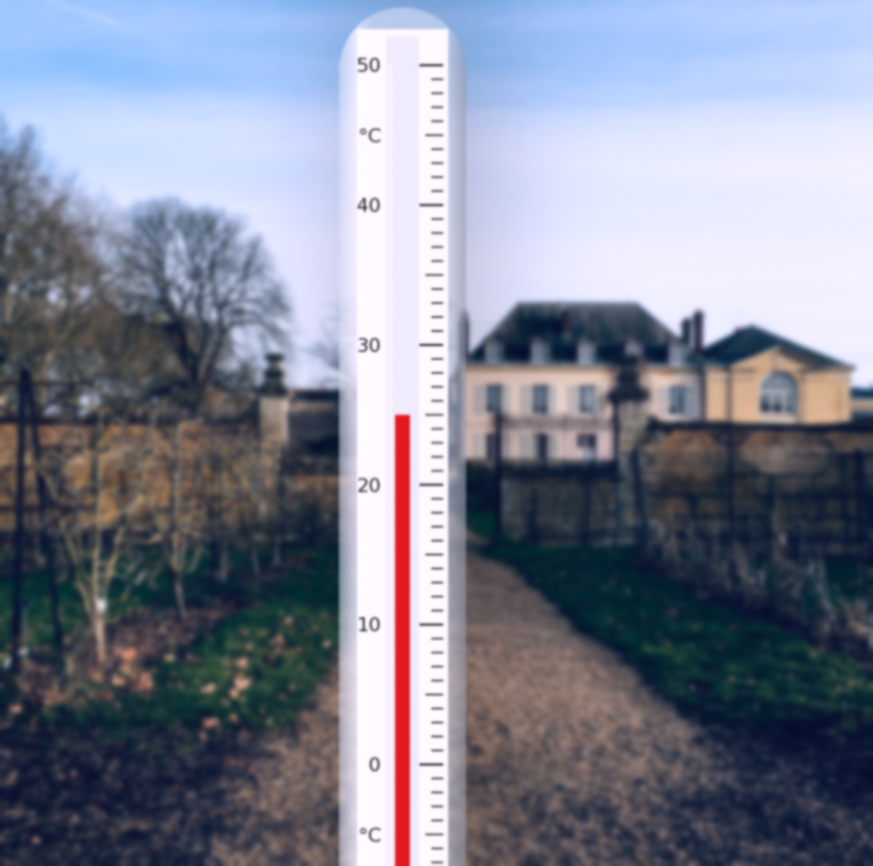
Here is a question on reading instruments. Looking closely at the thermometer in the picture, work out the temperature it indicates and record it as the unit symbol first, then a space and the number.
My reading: °C 25
